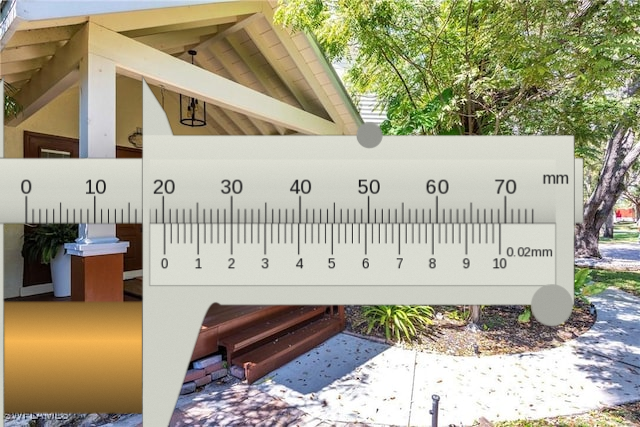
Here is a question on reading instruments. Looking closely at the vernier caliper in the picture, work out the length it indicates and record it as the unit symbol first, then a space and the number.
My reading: mm 20.2
